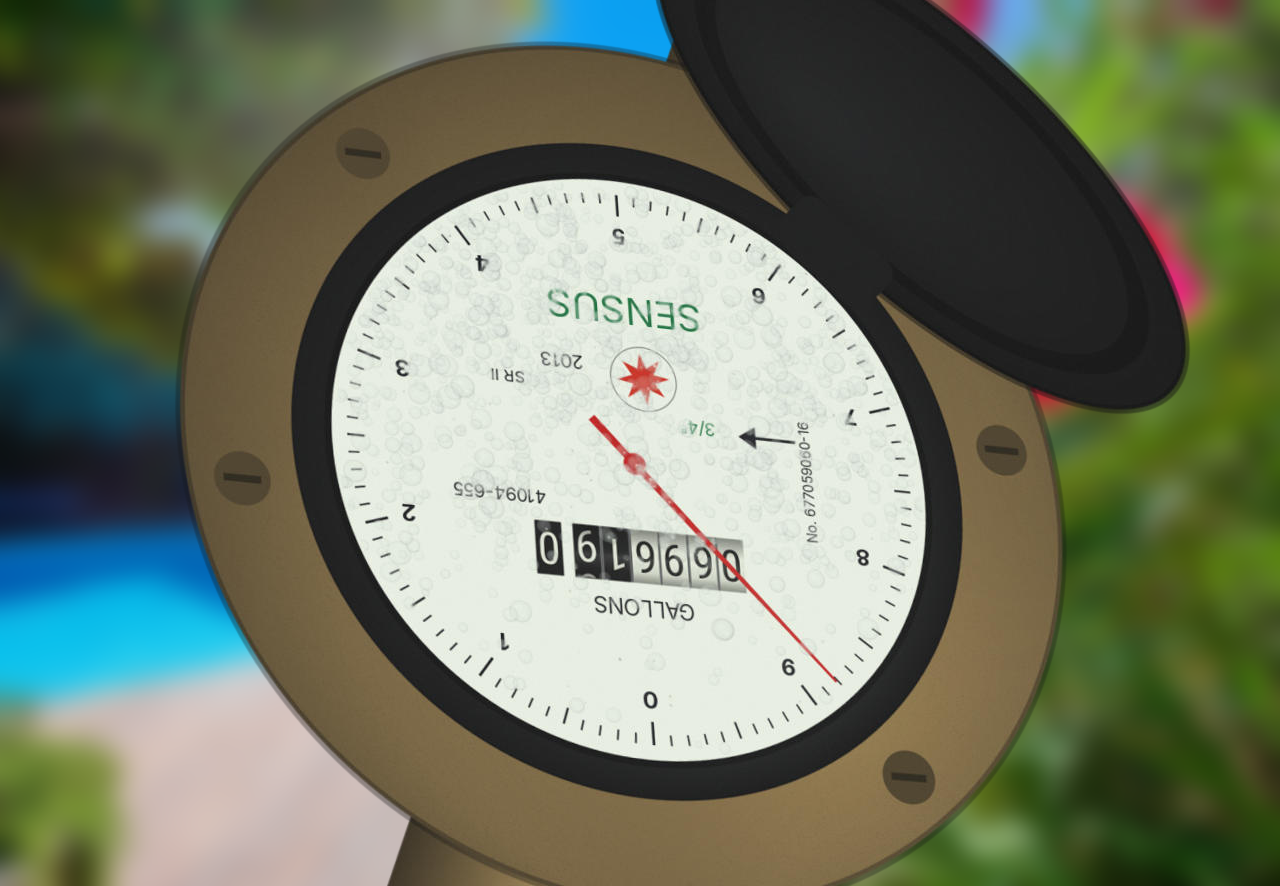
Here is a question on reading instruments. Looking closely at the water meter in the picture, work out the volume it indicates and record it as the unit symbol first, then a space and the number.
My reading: gal 696188.8
